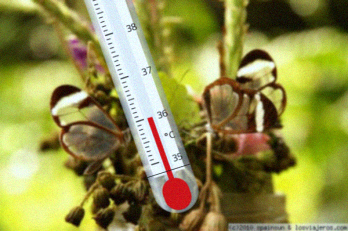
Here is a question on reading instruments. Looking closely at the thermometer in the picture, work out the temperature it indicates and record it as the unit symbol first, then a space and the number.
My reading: °C 36
